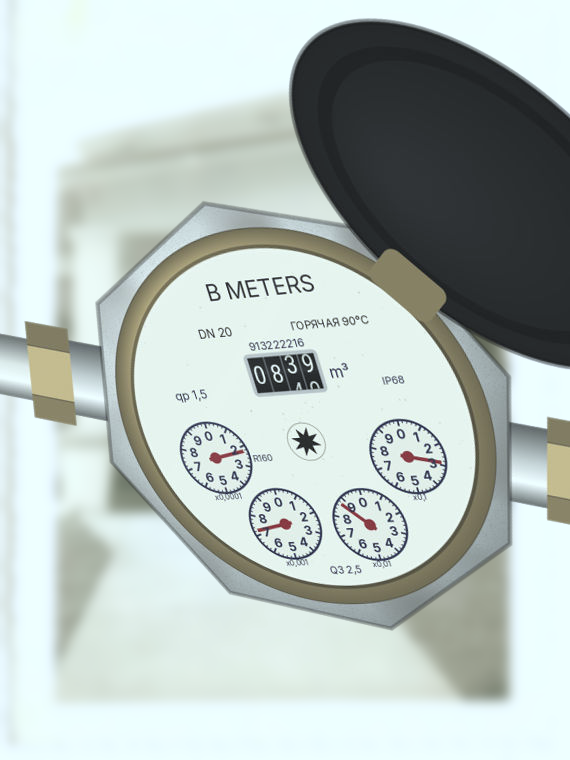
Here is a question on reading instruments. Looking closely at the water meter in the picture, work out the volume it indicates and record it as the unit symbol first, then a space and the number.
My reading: m³ 839.2872
